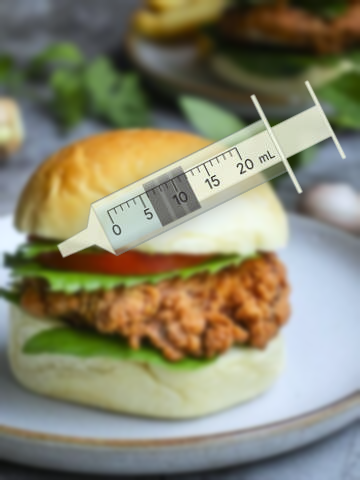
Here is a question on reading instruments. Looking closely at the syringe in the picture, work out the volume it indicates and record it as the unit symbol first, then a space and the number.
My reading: mL 6
